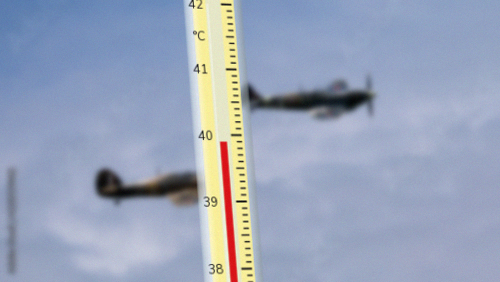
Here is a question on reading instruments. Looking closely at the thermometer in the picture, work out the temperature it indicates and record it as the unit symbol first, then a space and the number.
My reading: °C 39.9
